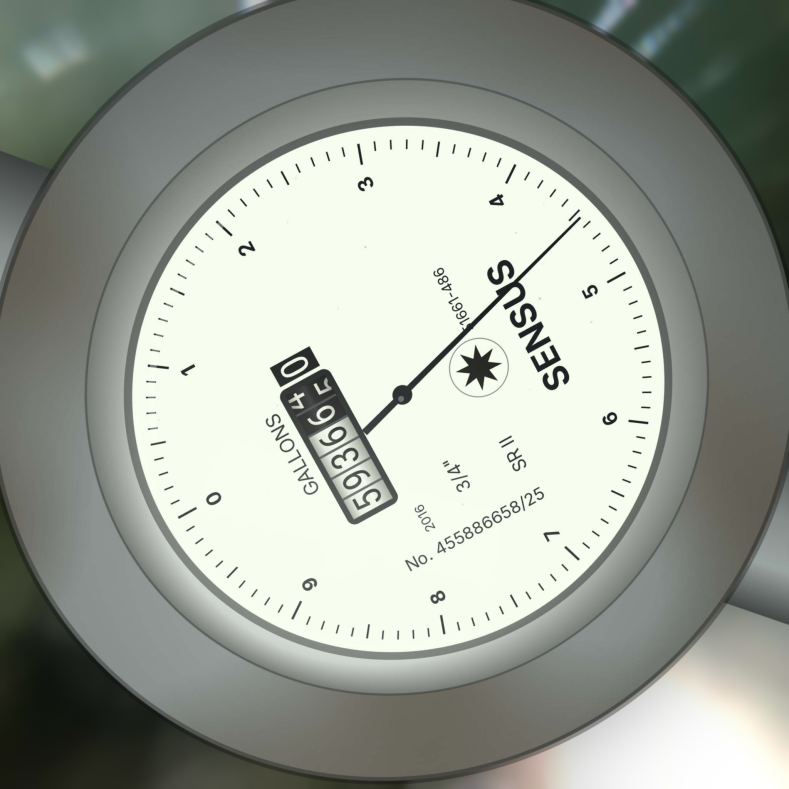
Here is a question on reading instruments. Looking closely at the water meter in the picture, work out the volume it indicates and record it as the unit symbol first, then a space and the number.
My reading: gal 5936644.5
